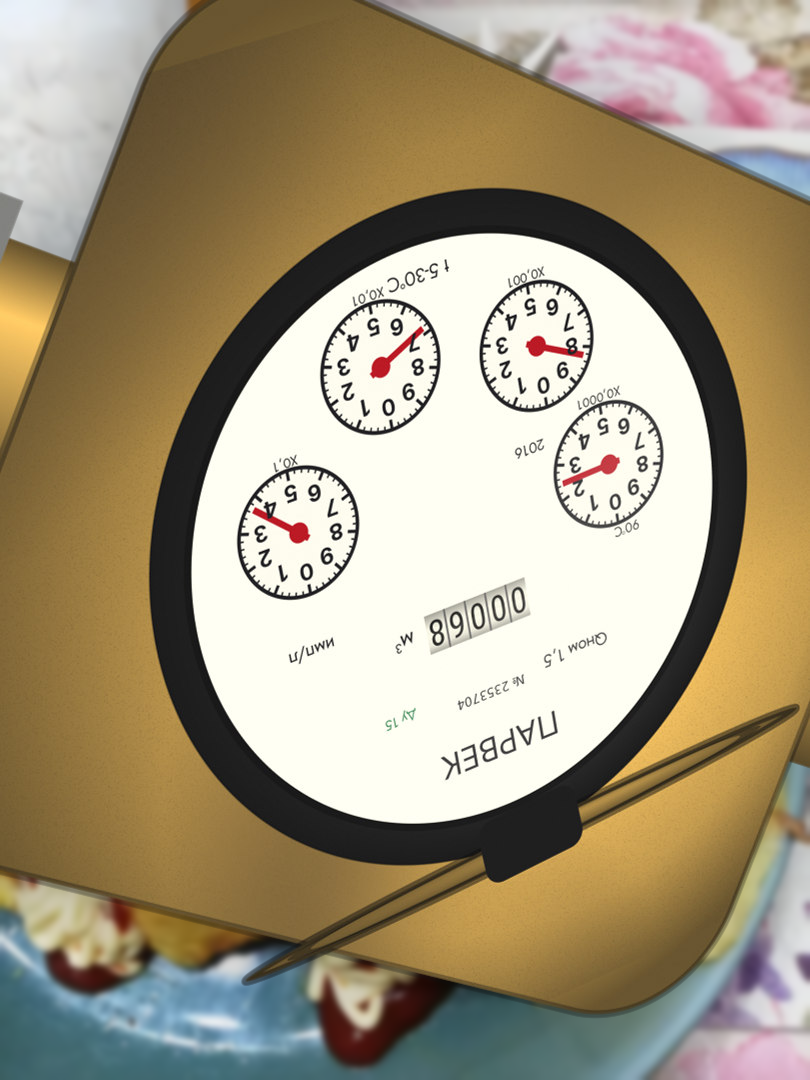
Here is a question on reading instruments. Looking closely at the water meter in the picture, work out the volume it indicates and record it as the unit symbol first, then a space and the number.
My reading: m³ 68.3682
